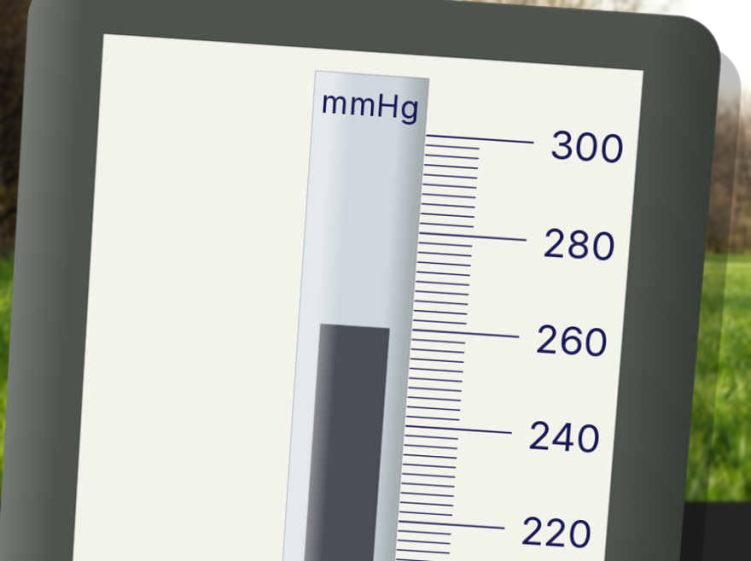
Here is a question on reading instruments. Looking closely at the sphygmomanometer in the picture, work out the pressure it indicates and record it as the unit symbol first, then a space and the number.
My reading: mmHg 260
